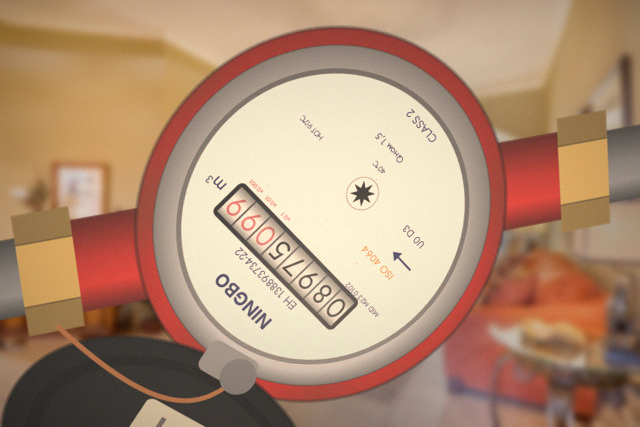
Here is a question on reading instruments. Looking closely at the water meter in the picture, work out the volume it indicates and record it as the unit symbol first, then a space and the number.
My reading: m³ 8975.099
